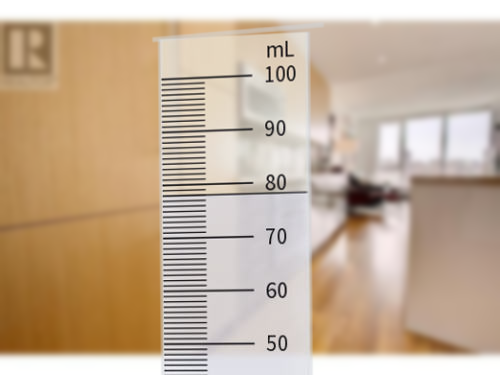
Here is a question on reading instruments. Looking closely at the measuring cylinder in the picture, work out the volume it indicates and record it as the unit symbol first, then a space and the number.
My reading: mL 78
